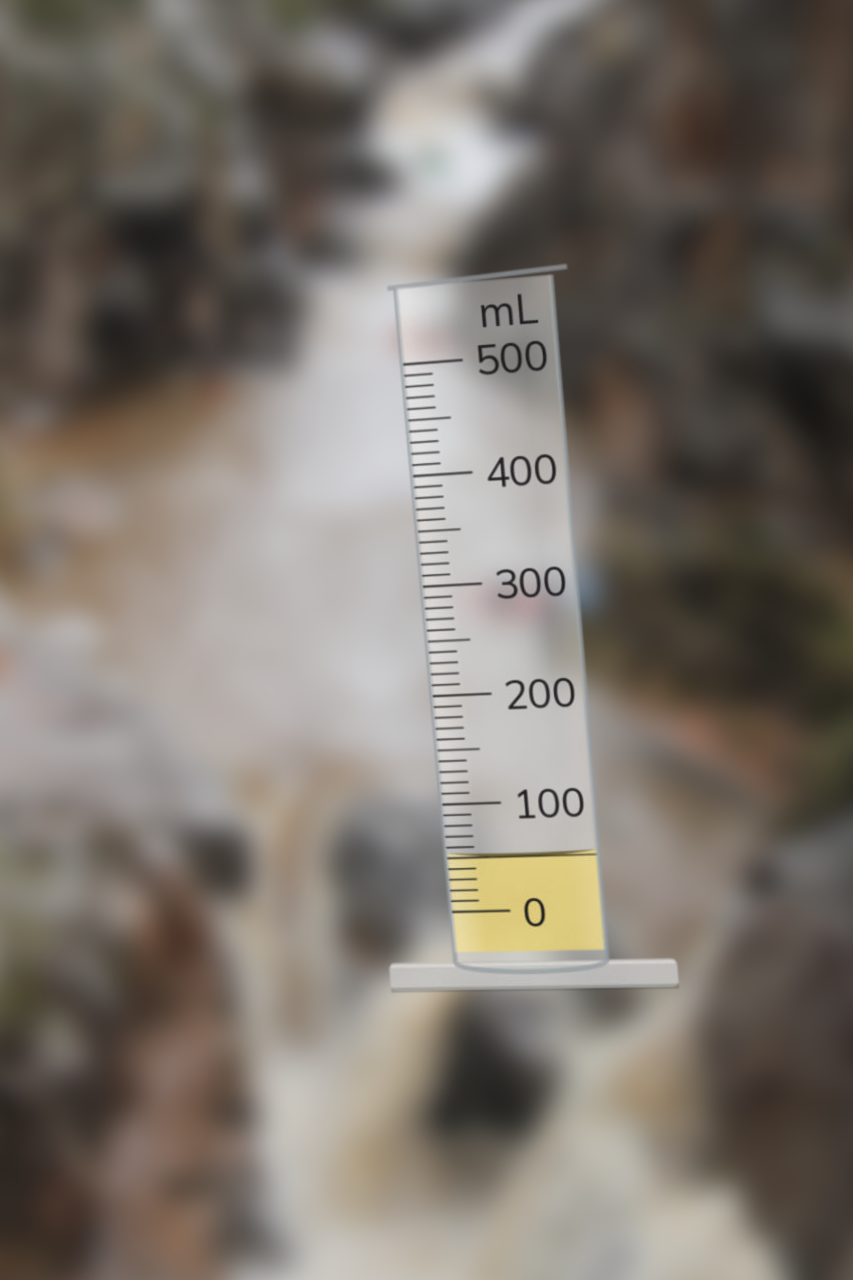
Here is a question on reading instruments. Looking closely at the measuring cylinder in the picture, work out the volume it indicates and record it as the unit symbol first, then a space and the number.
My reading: mL 50
